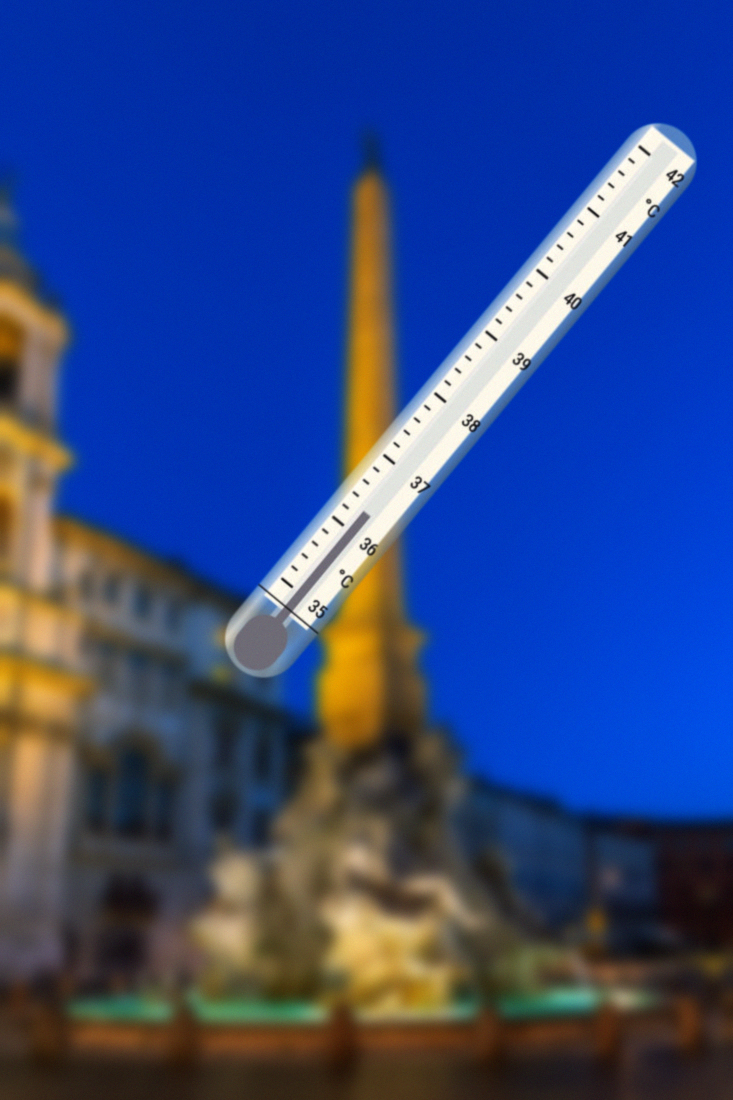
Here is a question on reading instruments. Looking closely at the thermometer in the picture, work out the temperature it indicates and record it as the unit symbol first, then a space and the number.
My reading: °C 36.3
